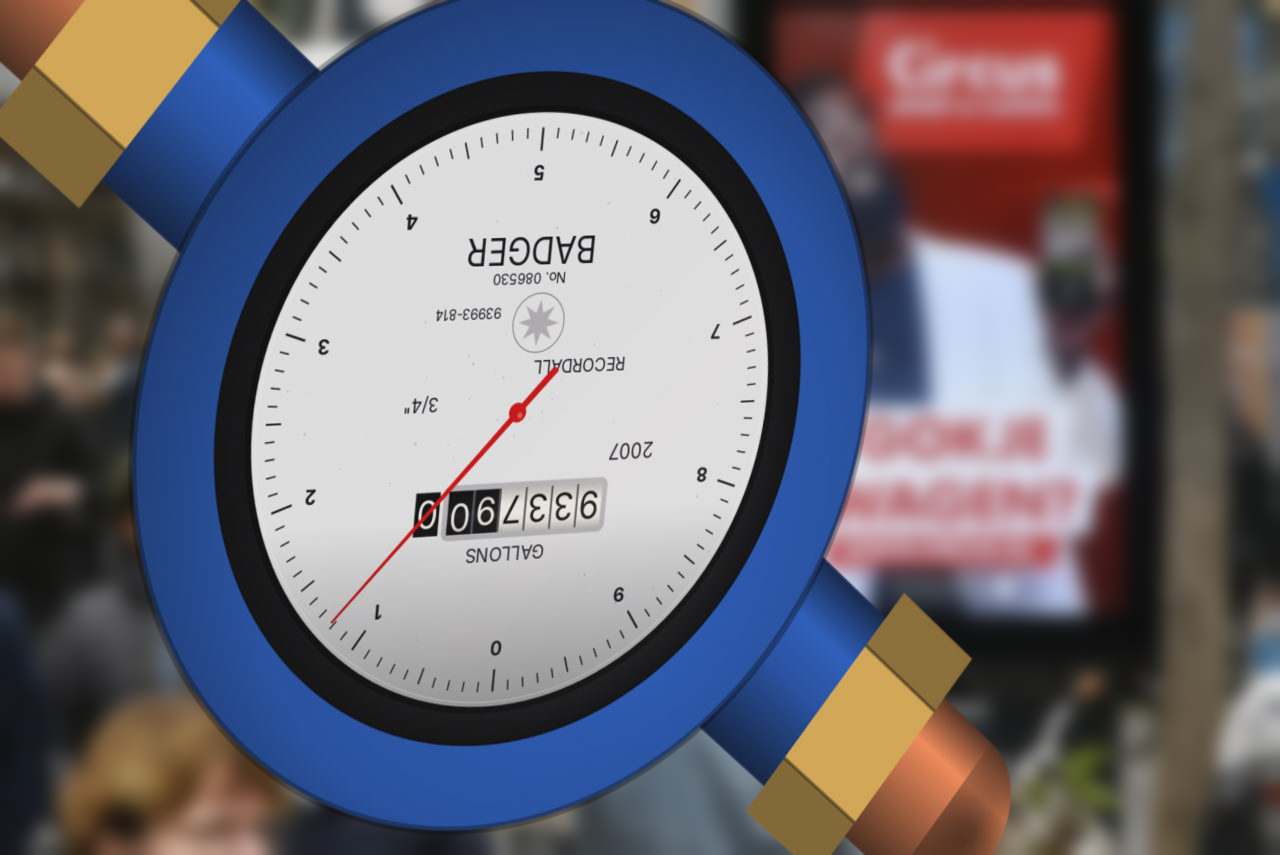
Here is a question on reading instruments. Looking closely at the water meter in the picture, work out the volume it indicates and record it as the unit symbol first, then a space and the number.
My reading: gal 9337901.2
